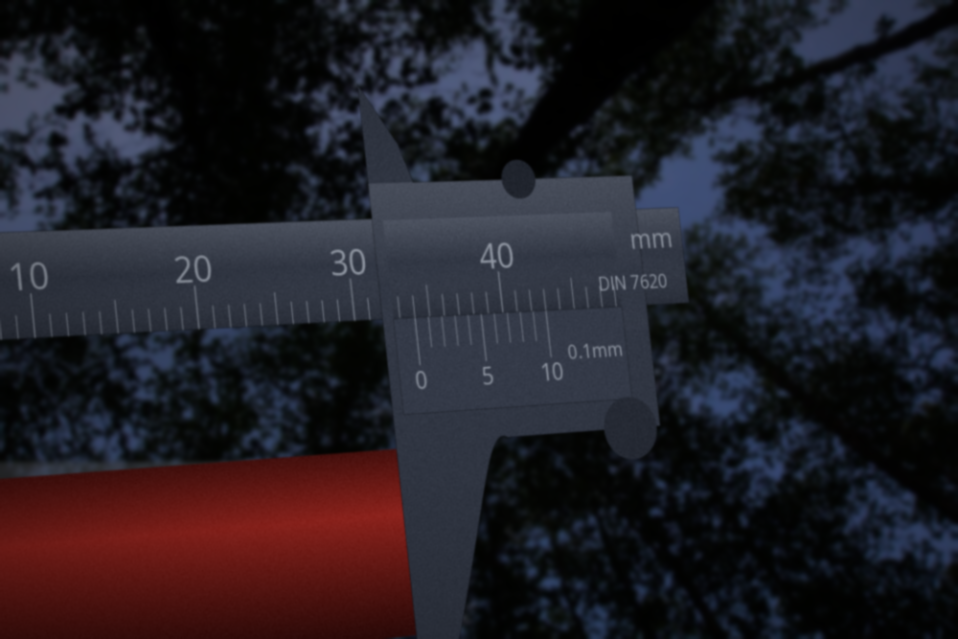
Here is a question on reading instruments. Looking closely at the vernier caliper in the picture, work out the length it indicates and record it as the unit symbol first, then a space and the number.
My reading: mm 34.0
